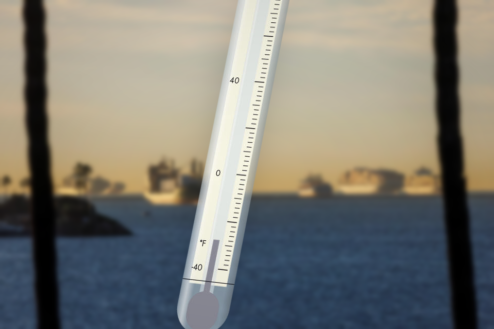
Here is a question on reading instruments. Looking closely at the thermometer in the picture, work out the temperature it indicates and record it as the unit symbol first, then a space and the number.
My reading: °F -28
